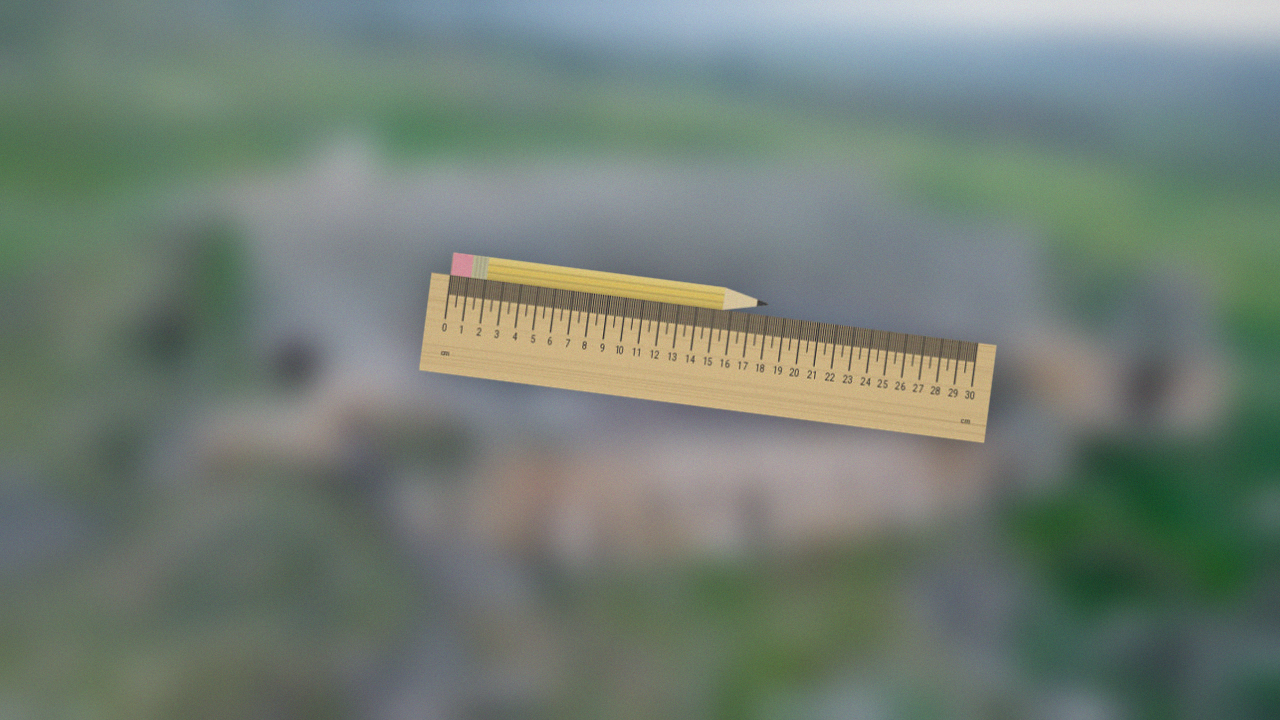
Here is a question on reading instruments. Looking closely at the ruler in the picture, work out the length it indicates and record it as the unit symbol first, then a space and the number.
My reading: cm 18
